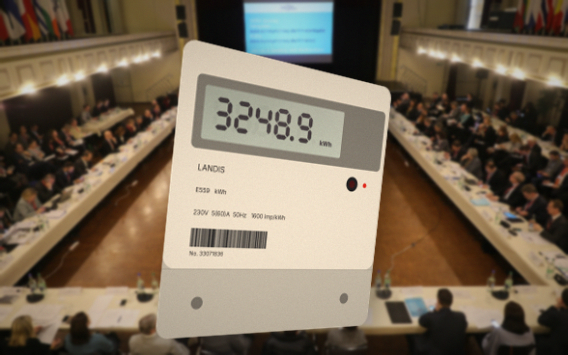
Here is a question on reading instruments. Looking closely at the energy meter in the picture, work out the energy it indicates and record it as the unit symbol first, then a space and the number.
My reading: kWh 3248.9
